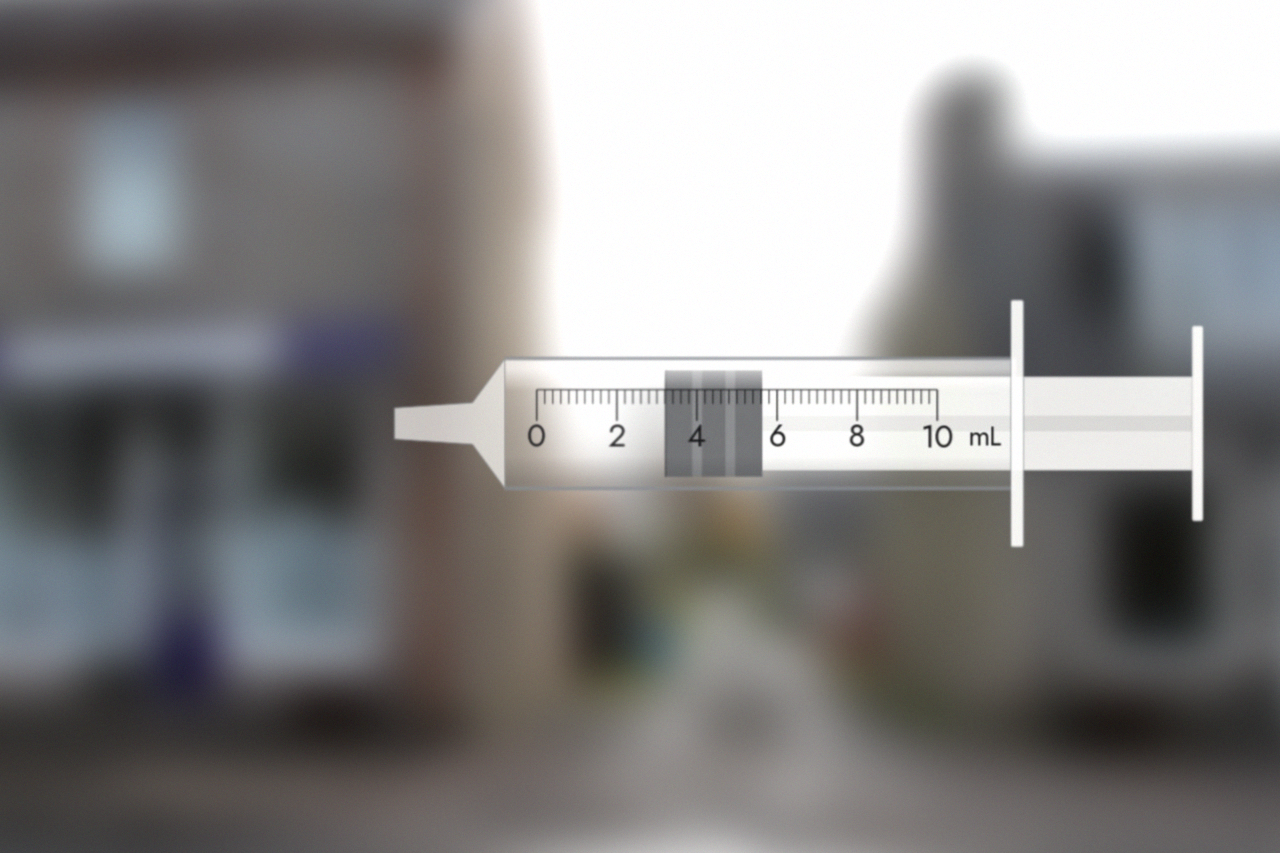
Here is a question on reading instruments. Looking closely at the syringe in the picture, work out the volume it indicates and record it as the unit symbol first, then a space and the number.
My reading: mL 3.2
